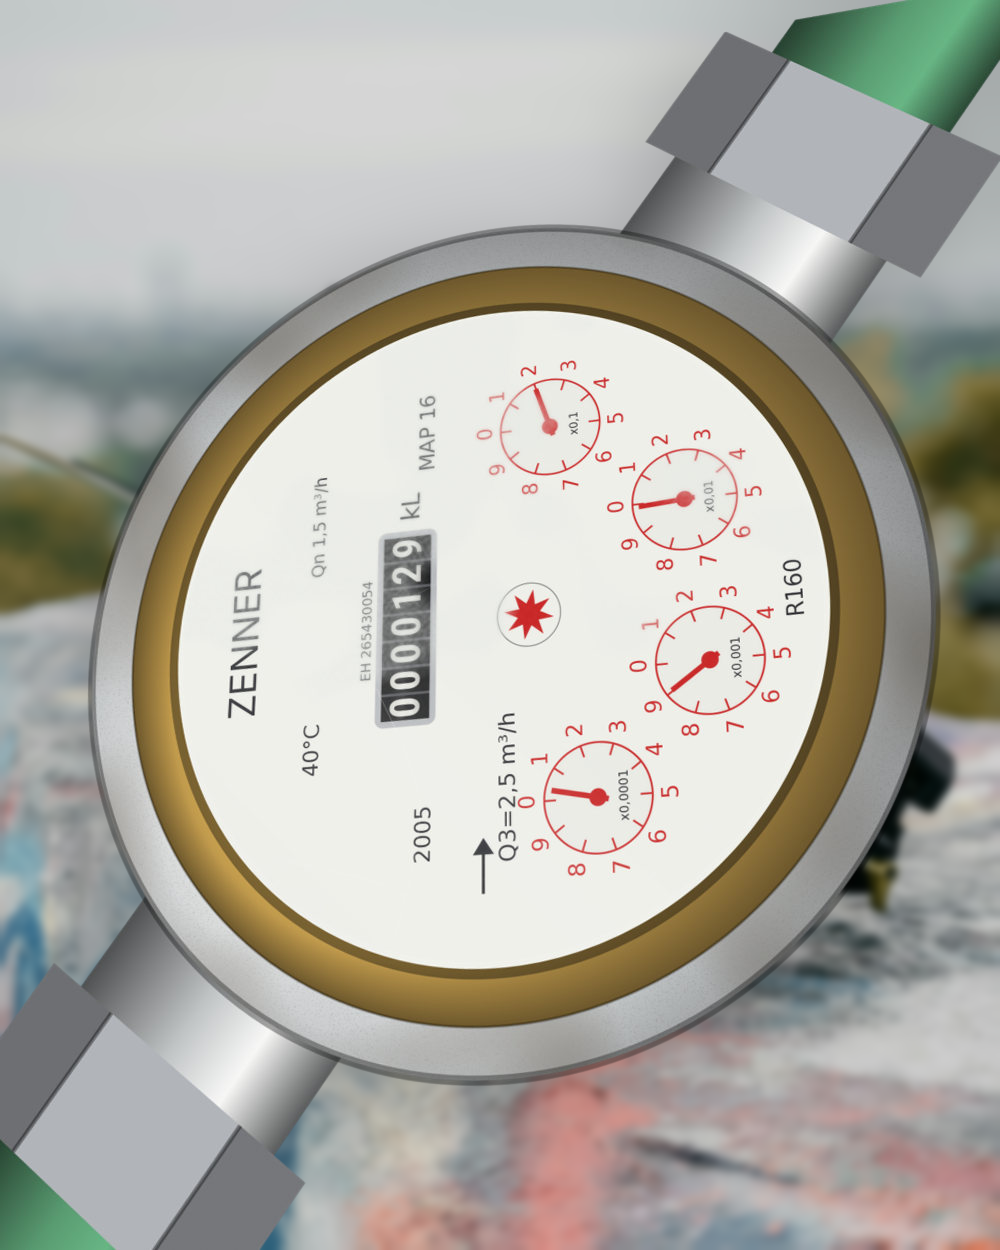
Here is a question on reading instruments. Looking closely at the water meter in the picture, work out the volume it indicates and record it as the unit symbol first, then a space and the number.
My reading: kL 129.1990
